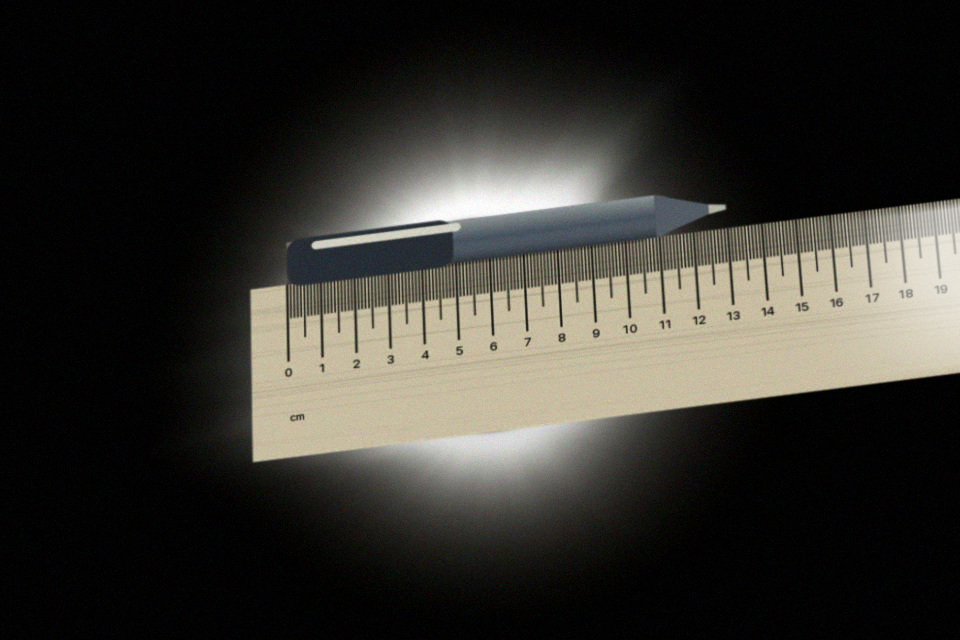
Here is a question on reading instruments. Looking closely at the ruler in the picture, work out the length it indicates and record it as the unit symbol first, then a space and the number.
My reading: cm 13
